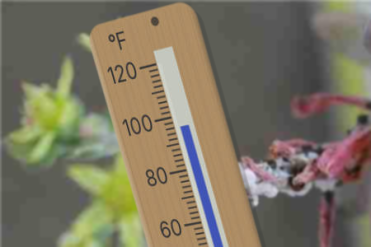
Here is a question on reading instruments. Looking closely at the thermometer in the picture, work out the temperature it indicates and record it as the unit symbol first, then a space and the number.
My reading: °F 96
